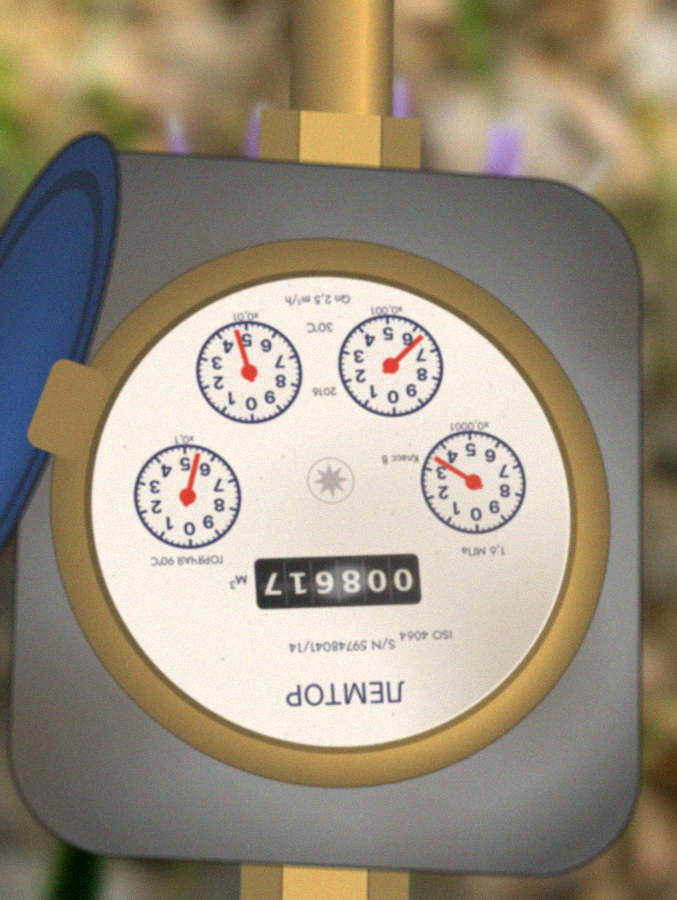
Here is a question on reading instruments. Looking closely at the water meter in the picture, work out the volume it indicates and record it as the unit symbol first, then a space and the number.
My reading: m³ 8617.5463
